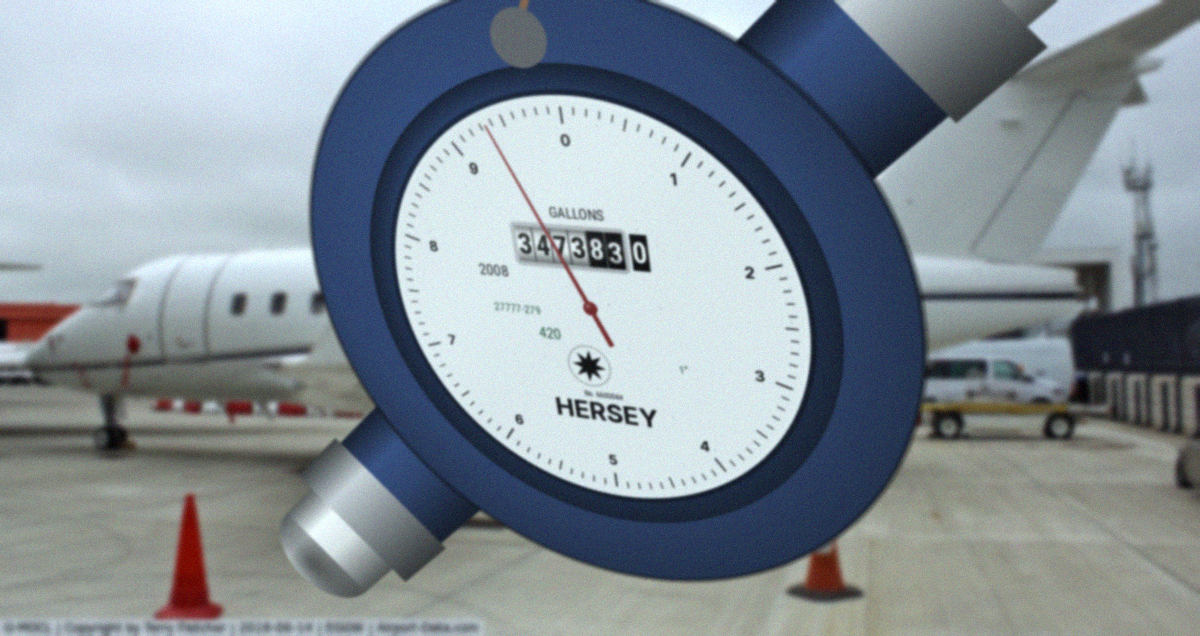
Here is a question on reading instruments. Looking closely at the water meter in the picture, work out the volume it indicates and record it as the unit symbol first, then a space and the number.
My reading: gal 3473829.3
